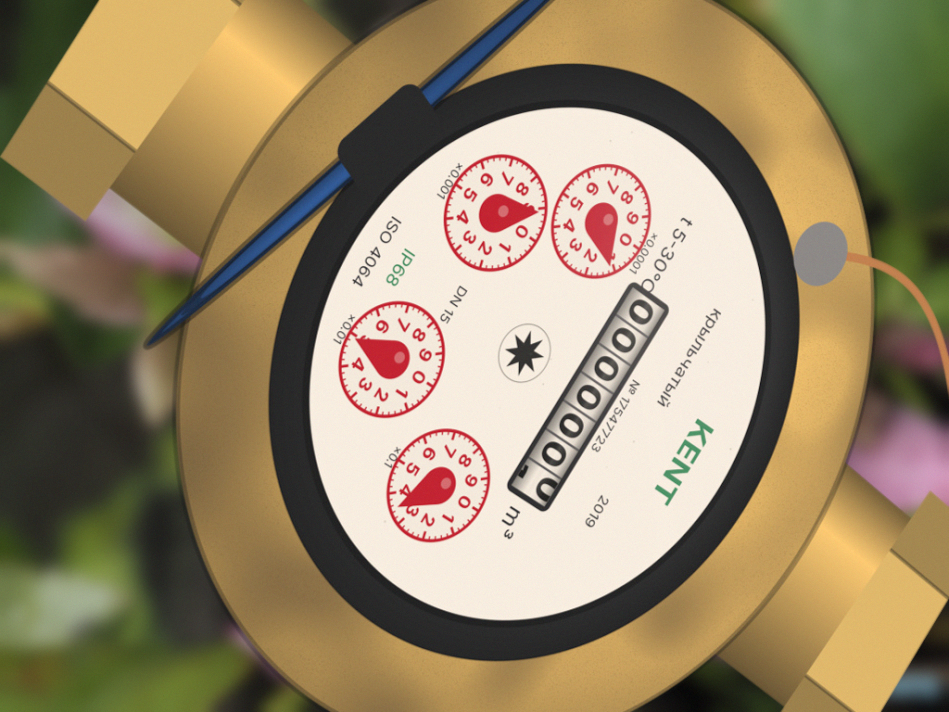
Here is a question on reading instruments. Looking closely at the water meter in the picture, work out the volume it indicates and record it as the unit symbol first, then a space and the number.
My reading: m³ 0.3491
